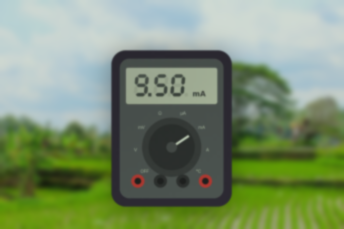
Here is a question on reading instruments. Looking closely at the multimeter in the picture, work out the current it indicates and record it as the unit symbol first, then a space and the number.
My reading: mA 9.50
